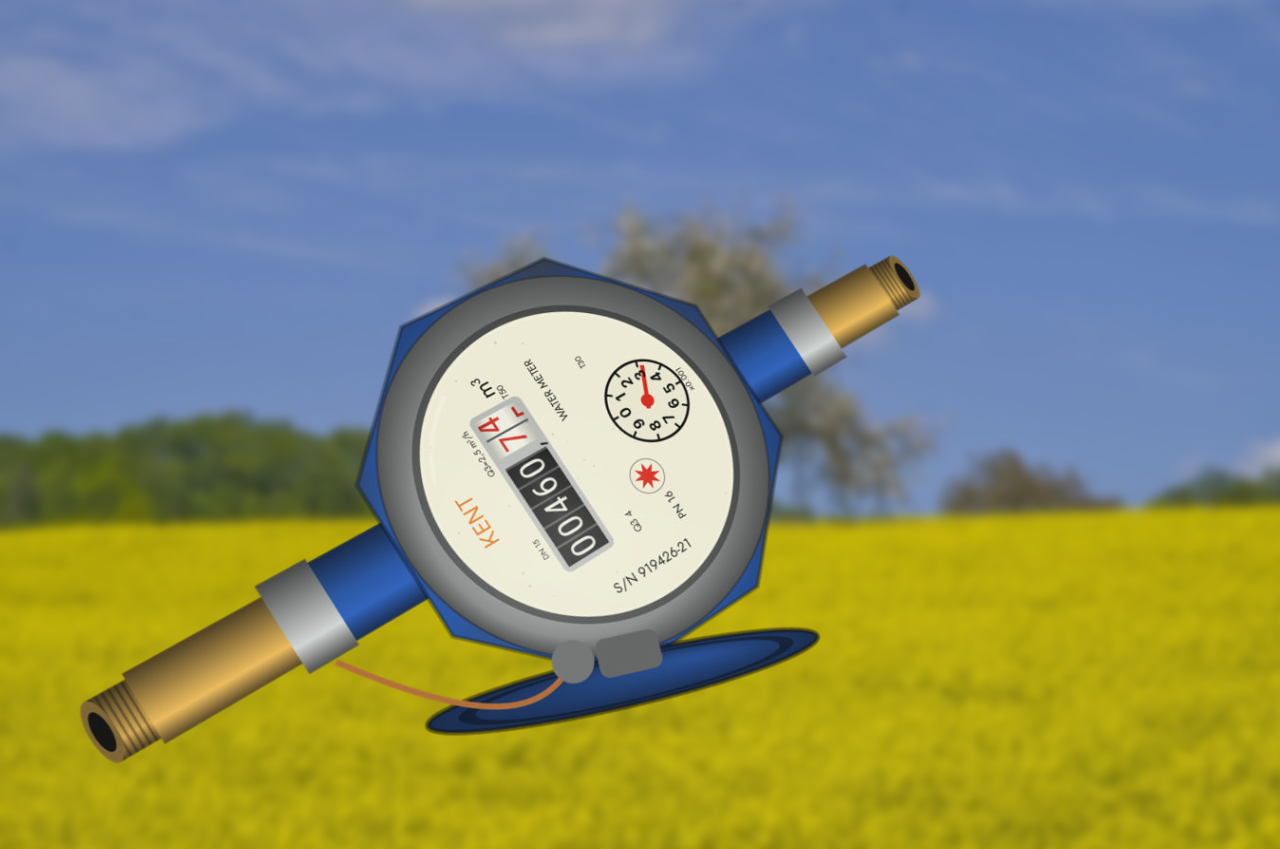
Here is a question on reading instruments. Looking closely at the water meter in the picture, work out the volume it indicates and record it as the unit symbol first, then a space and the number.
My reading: m³ 460.743
